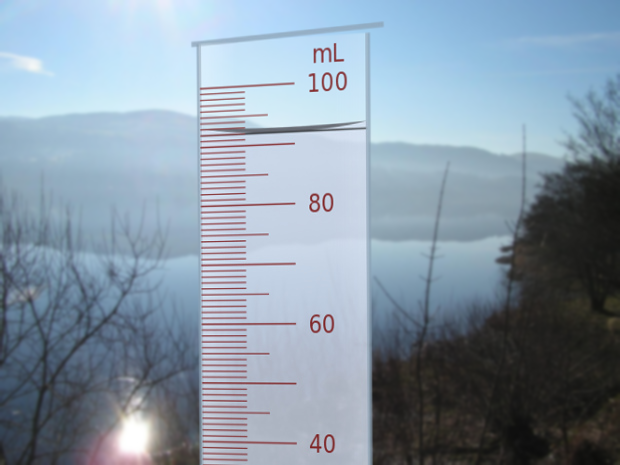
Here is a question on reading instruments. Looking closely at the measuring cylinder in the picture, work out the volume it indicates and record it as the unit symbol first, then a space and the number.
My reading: mL 92
